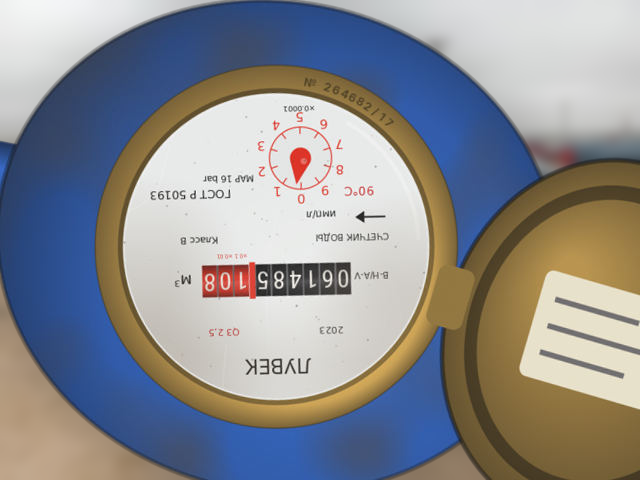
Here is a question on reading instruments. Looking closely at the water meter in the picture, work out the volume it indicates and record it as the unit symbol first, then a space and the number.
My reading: m³ 61485.1080
